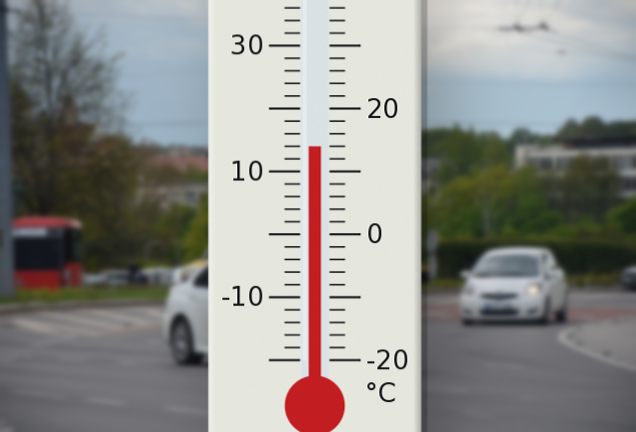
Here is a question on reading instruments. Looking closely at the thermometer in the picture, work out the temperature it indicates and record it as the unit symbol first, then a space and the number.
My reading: °C 14
